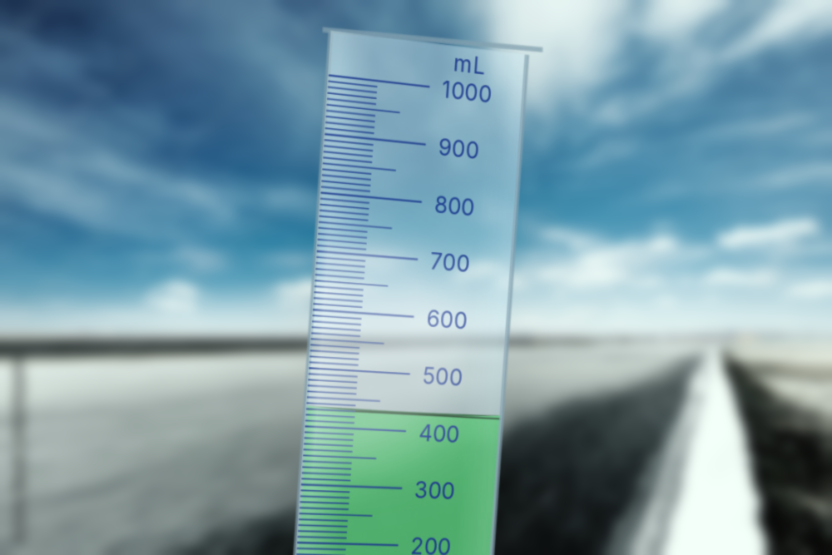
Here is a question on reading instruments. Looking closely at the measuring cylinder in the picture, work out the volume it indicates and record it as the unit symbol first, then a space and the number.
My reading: mL 430
